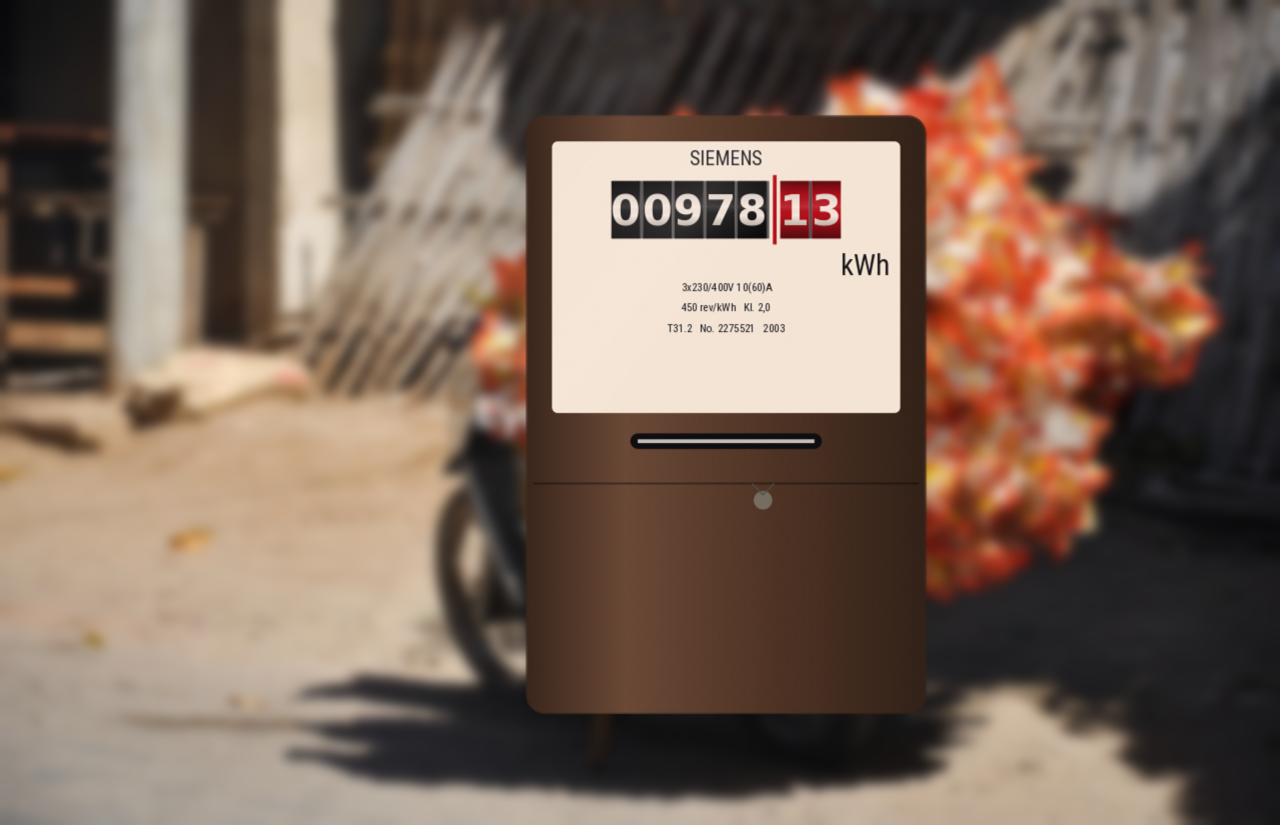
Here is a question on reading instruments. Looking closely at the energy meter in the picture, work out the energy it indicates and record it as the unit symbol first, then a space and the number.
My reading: kWh 978.13
